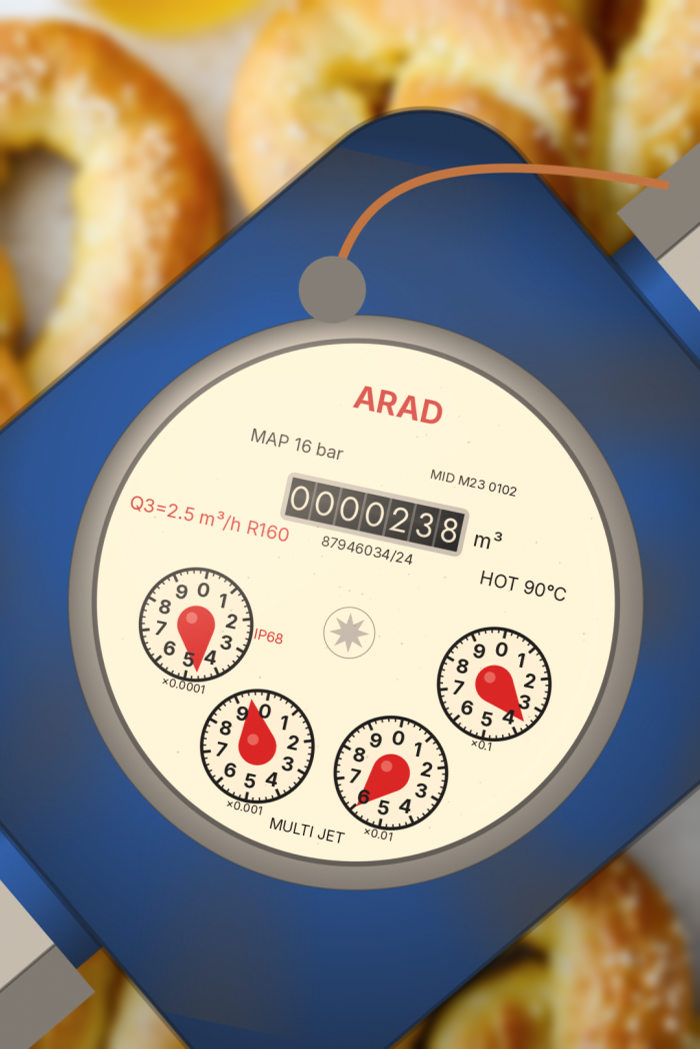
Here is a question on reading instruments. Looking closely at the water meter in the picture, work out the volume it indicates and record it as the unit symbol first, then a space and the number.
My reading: m³ 238.3594
